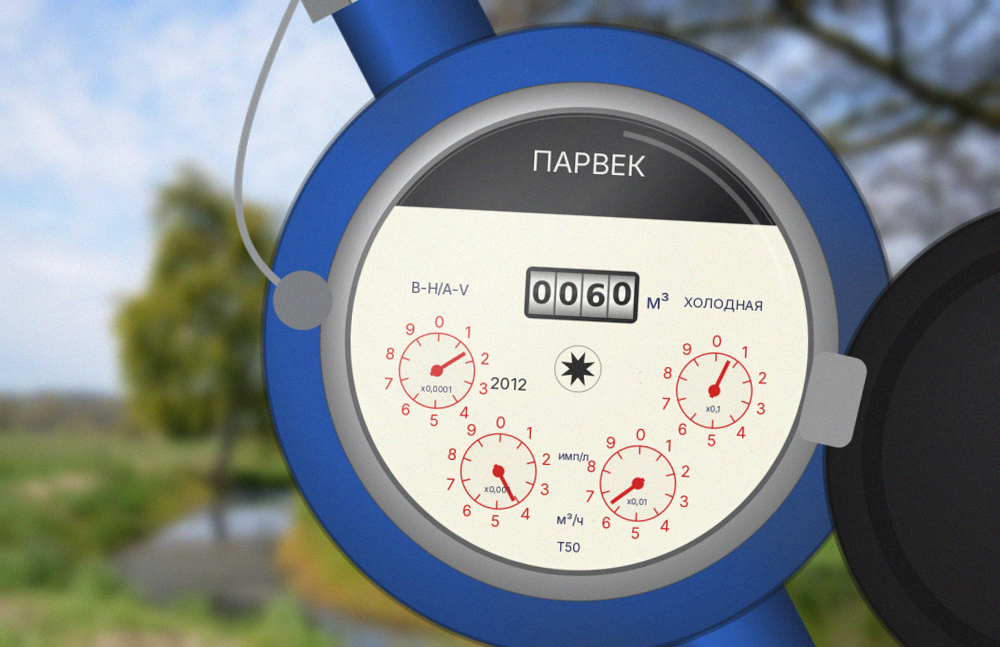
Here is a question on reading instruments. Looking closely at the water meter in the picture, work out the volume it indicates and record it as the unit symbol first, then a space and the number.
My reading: m³ 60.0641
